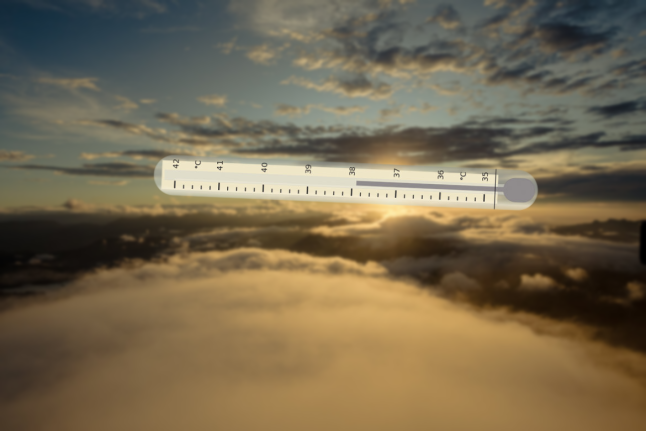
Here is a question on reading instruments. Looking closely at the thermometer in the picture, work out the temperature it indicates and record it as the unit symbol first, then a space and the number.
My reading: °C 37.9
